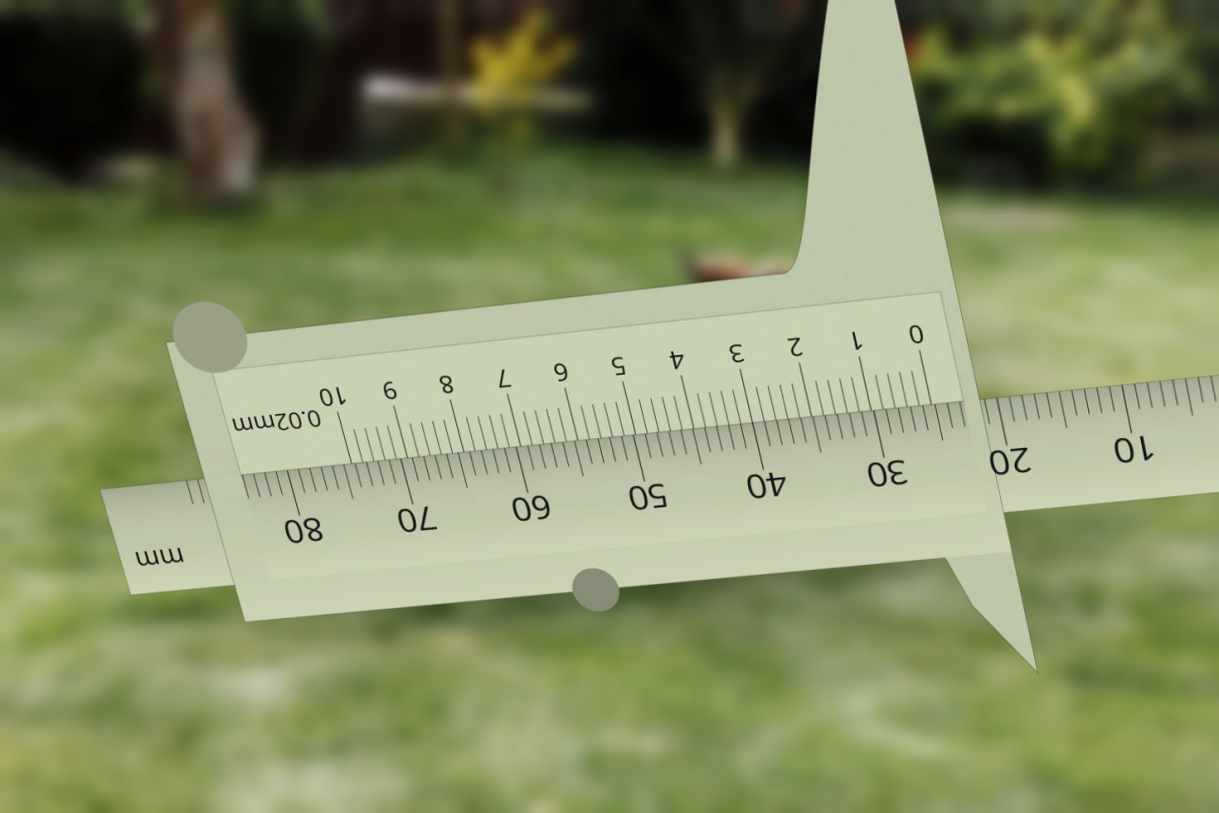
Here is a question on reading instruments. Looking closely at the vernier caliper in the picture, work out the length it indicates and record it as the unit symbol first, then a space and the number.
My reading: mm 25.3
